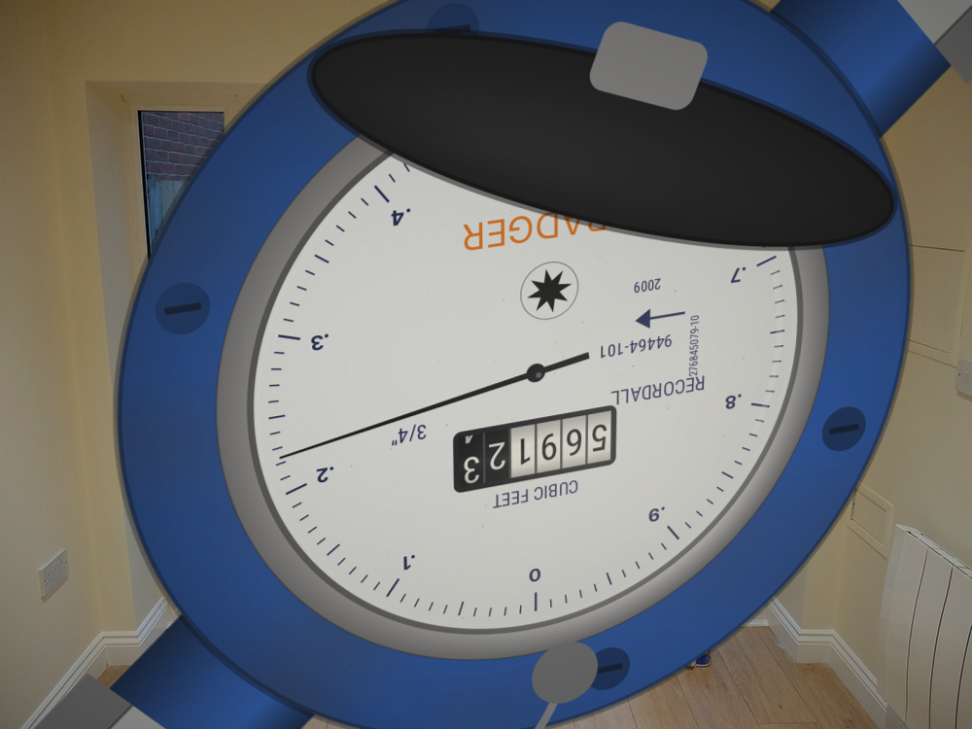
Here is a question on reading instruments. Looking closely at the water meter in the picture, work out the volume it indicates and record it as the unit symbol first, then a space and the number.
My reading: ft³ 569123.22
